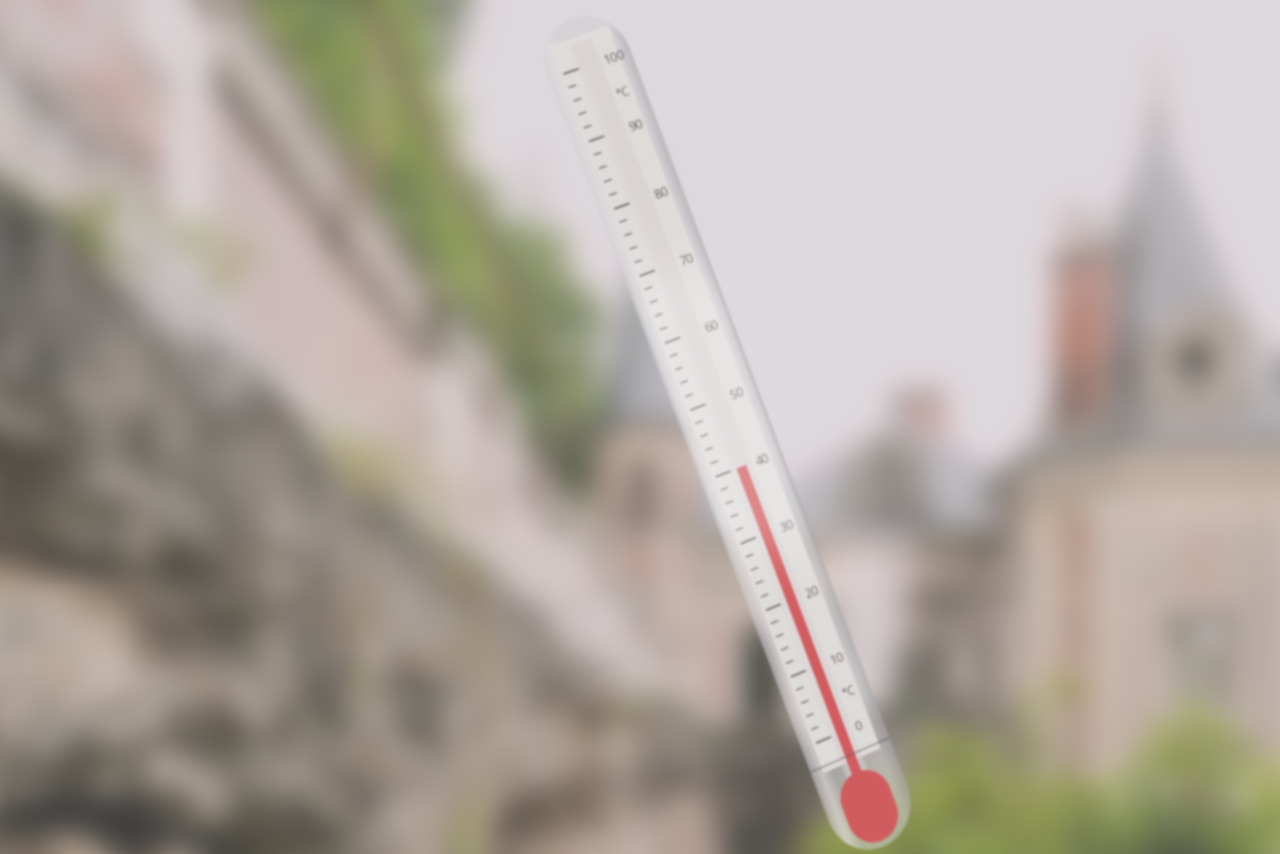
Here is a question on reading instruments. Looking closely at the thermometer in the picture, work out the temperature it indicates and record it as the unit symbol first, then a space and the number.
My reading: °C 40
